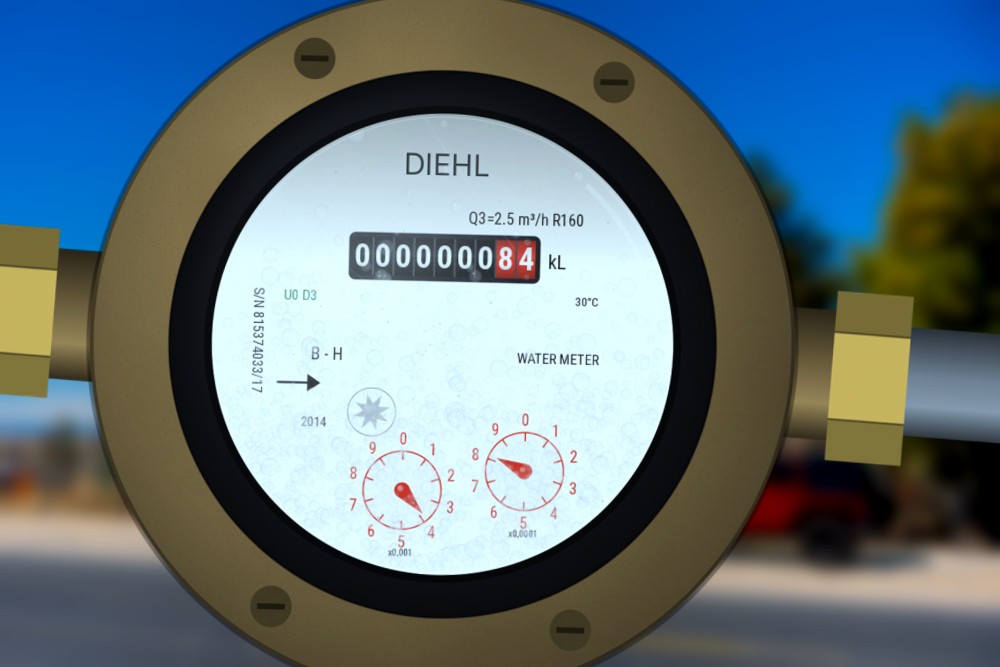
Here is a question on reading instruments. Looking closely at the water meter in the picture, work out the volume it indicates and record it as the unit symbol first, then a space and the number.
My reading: kL 0.8438
